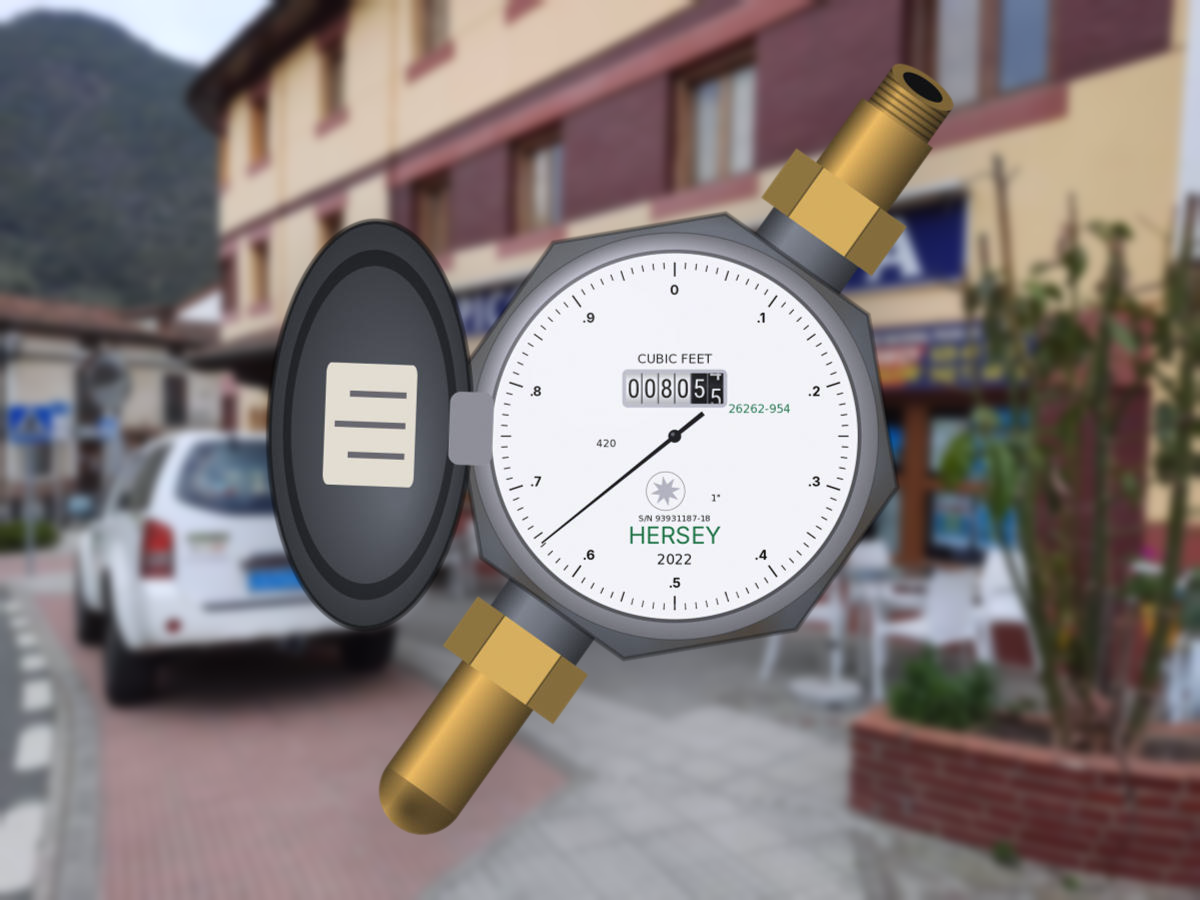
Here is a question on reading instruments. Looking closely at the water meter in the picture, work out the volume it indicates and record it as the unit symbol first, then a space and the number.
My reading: ft³ 8054.64
